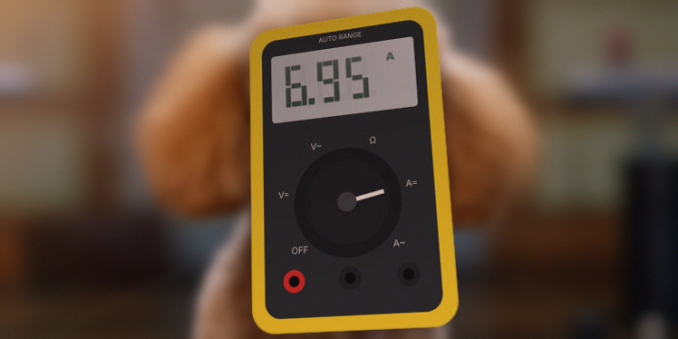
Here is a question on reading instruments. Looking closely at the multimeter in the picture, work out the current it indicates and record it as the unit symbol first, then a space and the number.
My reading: A 6.95
